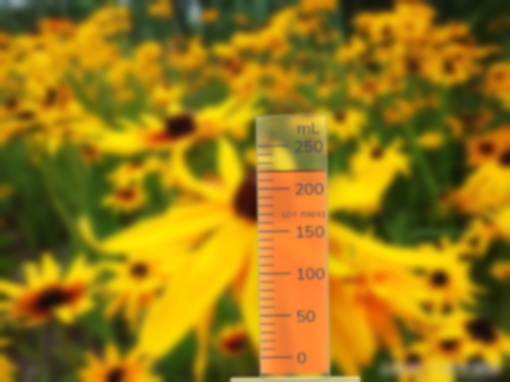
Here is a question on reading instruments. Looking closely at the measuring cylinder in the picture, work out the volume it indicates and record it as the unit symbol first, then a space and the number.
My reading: mL 220
